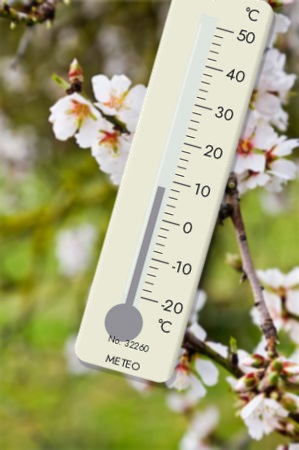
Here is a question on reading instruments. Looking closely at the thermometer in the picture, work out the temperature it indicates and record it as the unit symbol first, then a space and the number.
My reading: °C 8
